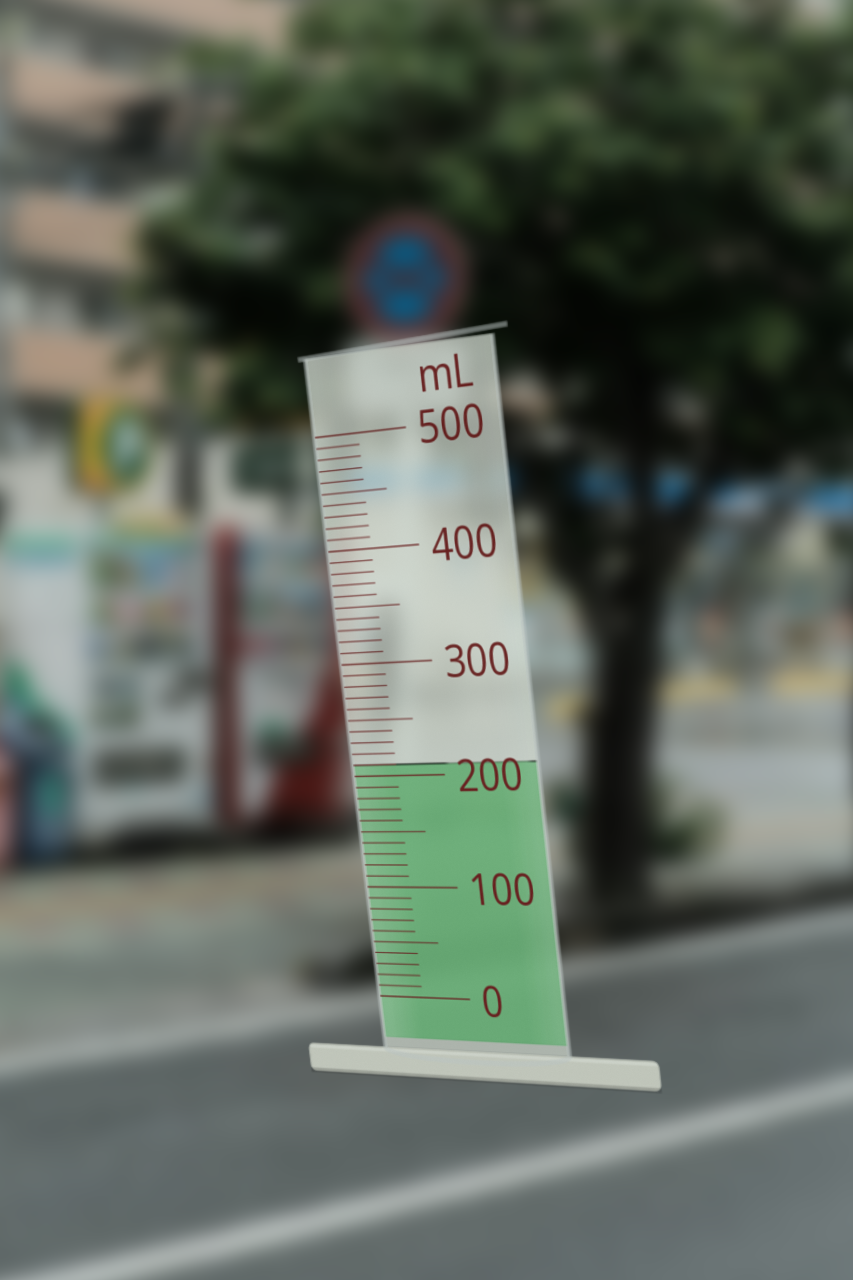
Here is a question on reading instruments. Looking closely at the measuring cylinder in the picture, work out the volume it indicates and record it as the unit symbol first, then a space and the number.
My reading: mL 210
